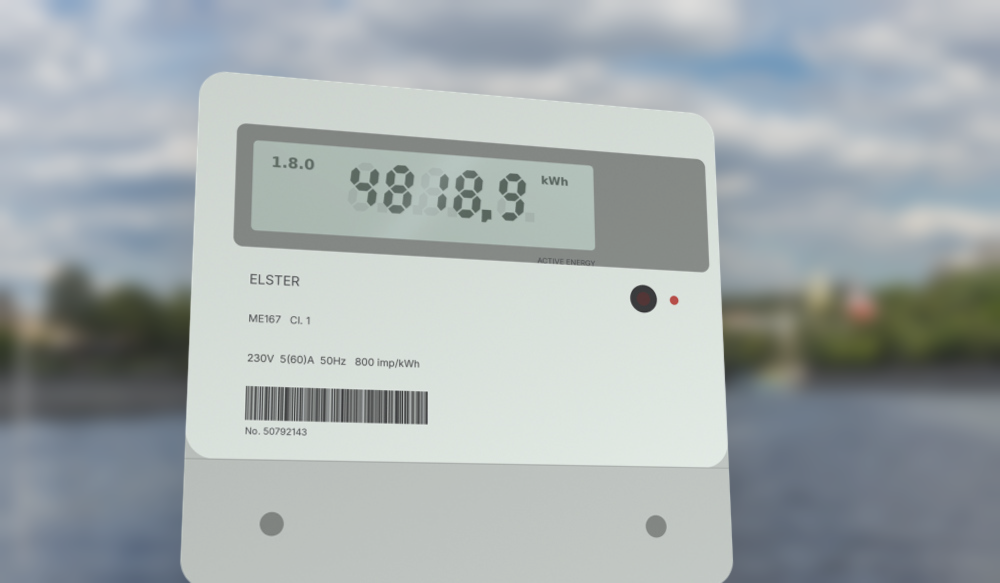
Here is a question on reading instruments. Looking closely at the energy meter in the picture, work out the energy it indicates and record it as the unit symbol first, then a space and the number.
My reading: kWh 4818.9
